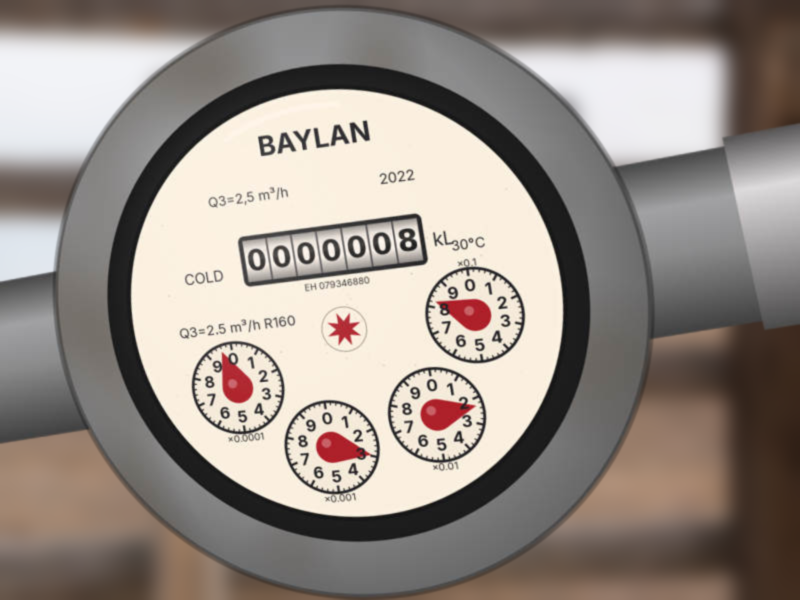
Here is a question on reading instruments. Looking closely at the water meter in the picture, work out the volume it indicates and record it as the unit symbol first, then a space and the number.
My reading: kL 8.8229
